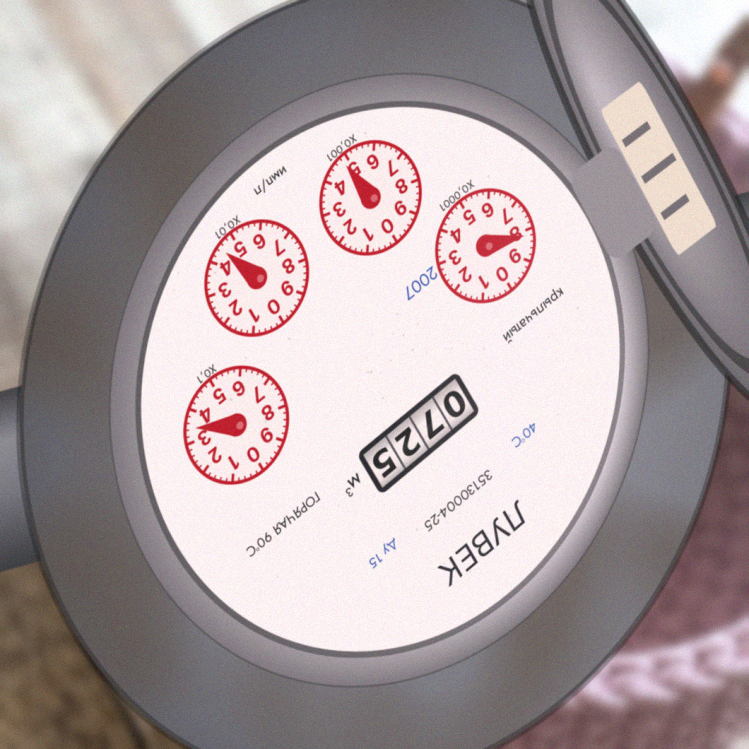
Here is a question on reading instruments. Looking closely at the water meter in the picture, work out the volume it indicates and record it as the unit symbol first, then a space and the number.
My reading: m³ 725.3448
